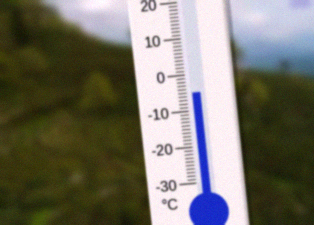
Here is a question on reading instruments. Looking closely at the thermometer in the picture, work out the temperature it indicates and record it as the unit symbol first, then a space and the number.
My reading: °C -5
